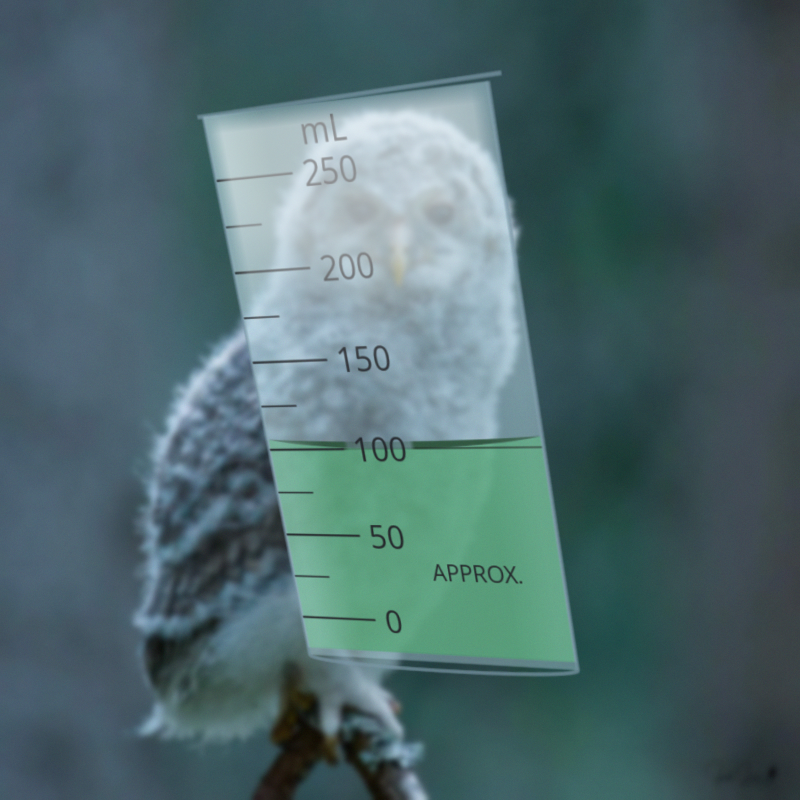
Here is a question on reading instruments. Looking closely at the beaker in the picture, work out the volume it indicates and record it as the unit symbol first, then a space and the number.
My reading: mL 100
